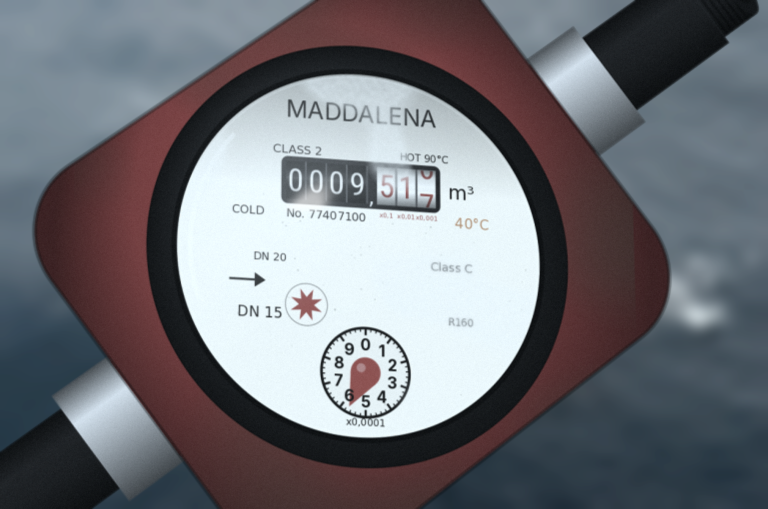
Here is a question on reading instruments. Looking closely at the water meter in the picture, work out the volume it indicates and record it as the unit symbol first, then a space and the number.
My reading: m³ 9.5165
